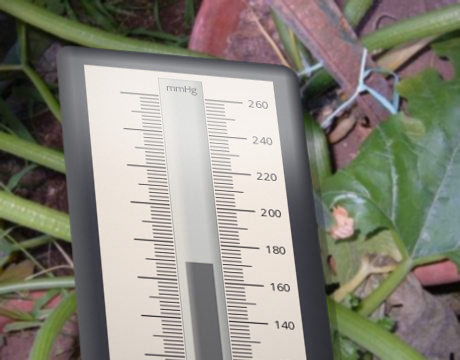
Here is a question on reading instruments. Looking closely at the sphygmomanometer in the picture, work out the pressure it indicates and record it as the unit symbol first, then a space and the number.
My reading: mmHg 170
